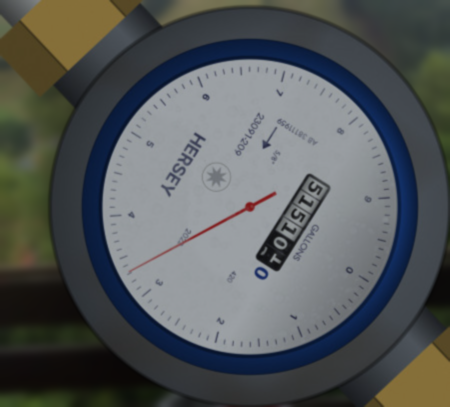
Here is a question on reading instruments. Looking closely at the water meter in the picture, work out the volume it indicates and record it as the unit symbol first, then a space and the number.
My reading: gal 5151013.3
